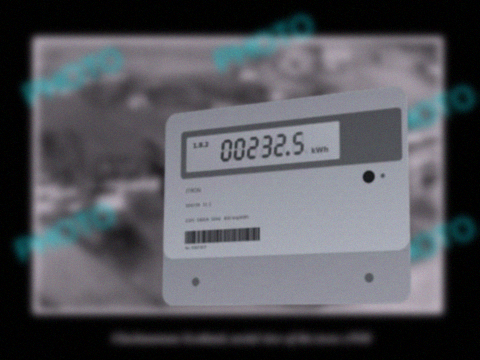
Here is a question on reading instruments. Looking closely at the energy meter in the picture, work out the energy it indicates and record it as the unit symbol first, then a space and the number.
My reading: kWh 232.5
